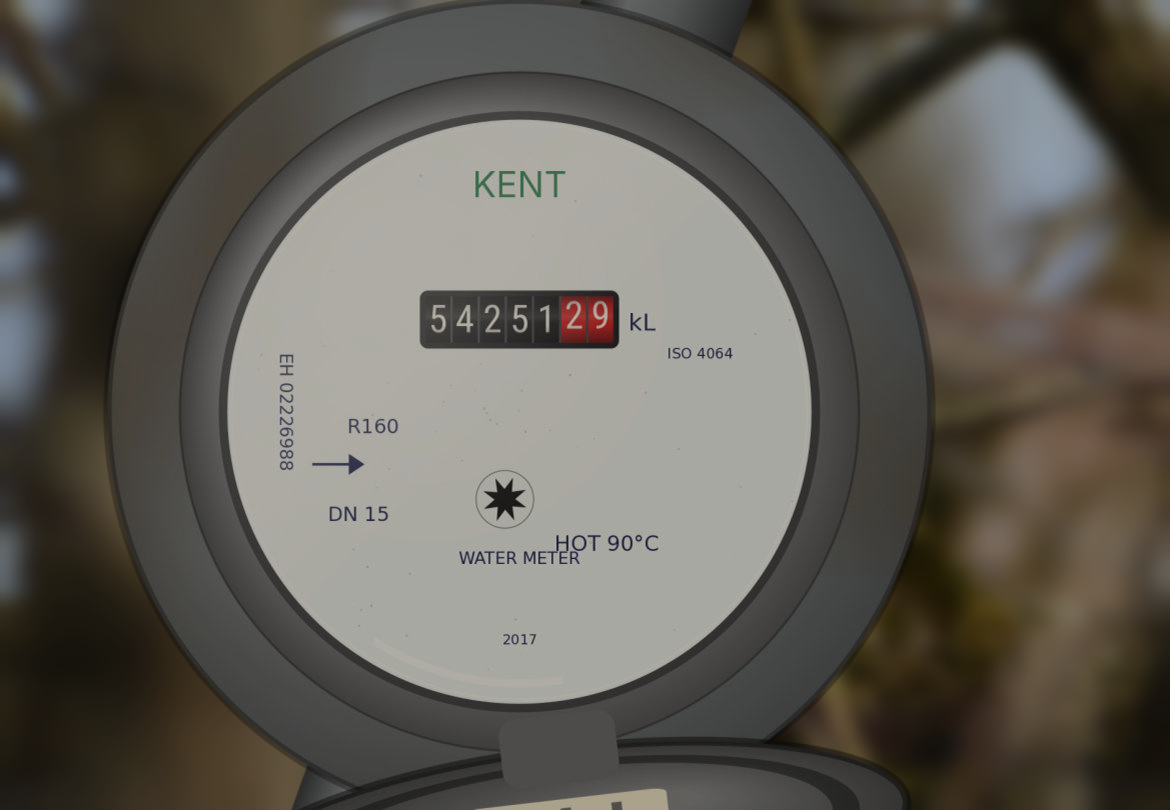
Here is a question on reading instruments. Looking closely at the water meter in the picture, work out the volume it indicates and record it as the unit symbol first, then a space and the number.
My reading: kL 54251.29
